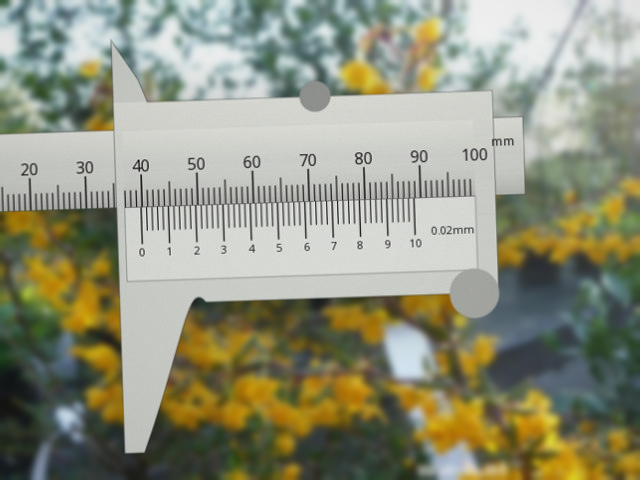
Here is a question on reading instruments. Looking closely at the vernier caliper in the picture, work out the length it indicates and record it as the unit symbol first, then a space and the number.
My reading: mm 39.8
